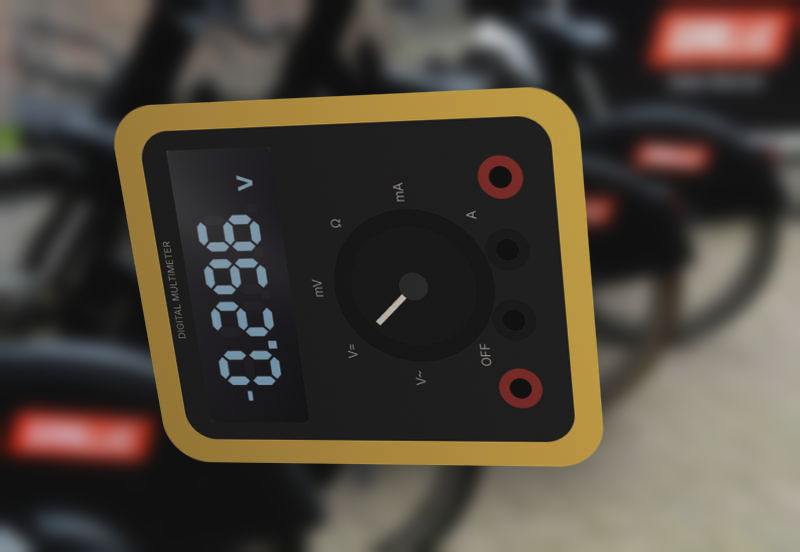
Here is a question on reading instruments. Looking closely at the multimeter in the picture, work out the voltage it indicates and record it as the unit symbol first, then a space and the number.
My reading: V -0.296
